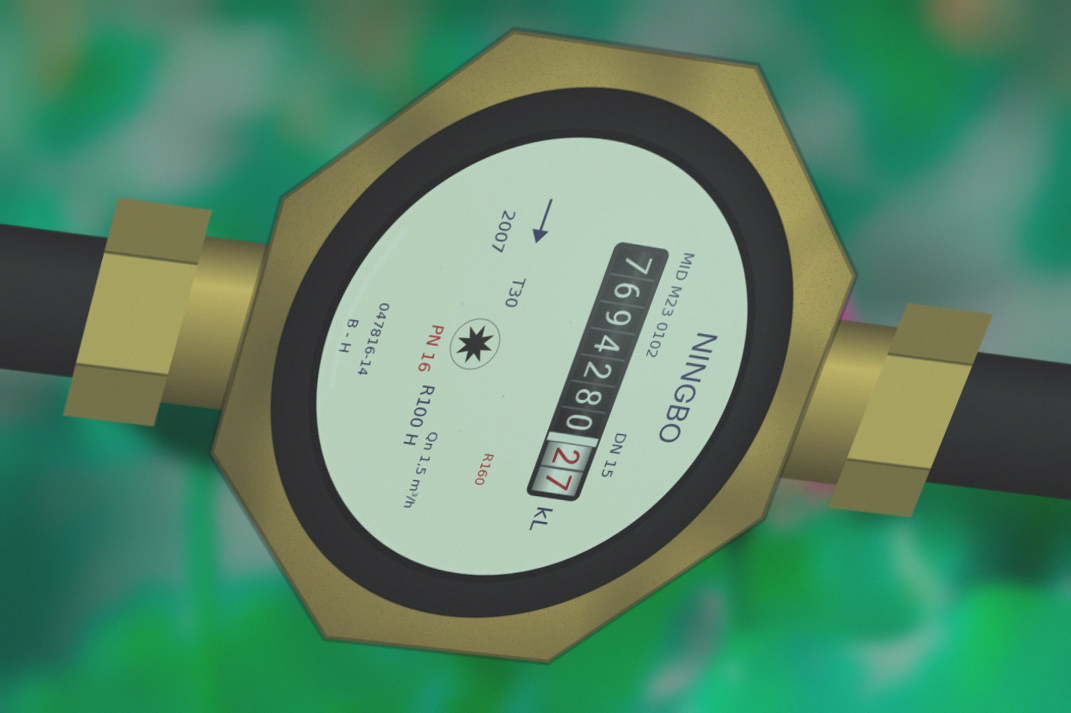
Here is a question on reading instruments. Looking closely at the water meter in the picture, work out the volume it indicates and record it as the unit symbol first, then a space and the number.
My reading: kL 7694280.27
